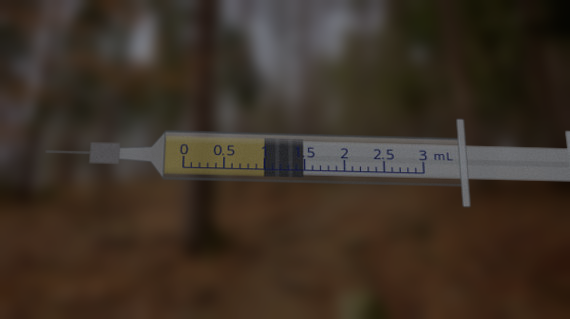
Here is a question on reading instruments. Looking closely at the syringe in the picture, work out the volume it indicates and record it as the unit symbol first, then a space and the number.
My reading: mL 1
